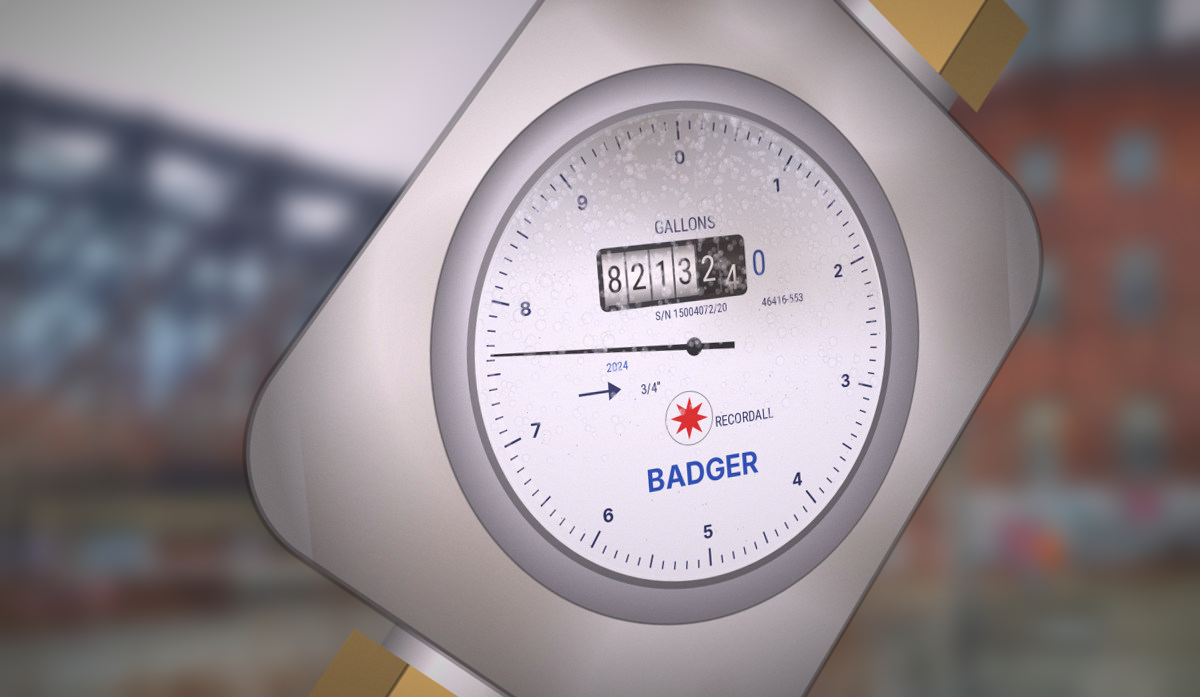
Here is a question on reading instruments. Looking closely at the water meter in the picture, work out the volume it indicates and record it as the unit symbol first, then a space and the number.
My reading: gal 8213237.6
